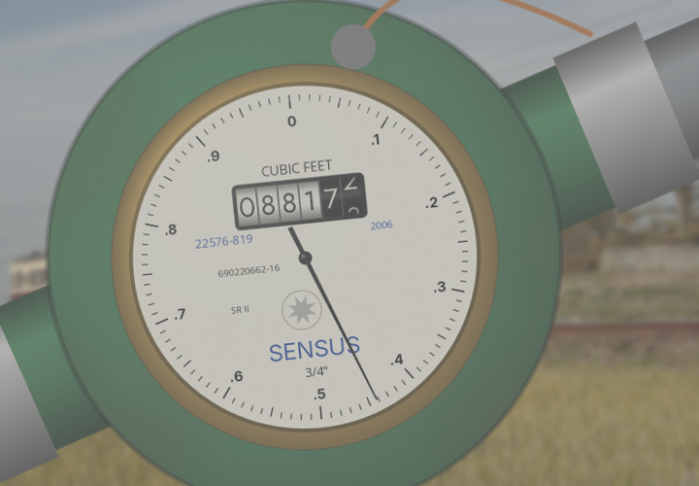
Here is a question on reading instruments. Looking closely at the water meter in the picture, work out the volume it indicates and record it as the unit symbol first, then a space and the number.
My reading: ft³ 88172.44
